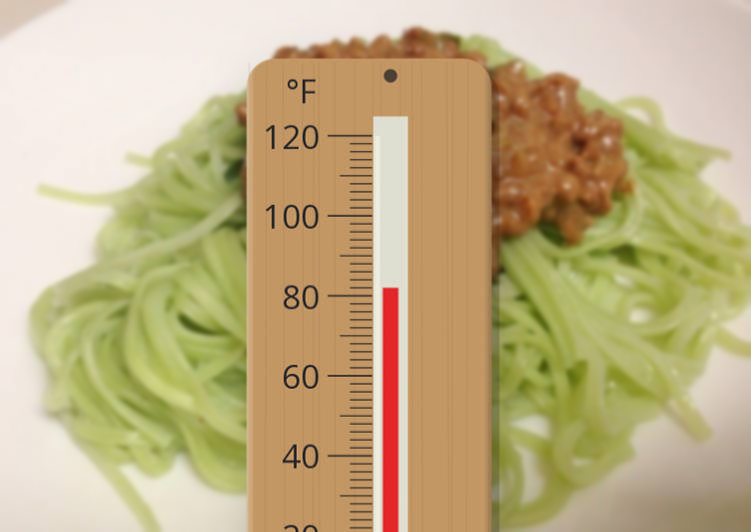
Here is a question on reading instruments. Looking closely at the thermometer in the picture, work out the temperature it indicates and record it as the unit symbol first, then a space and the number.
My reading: °F 82
